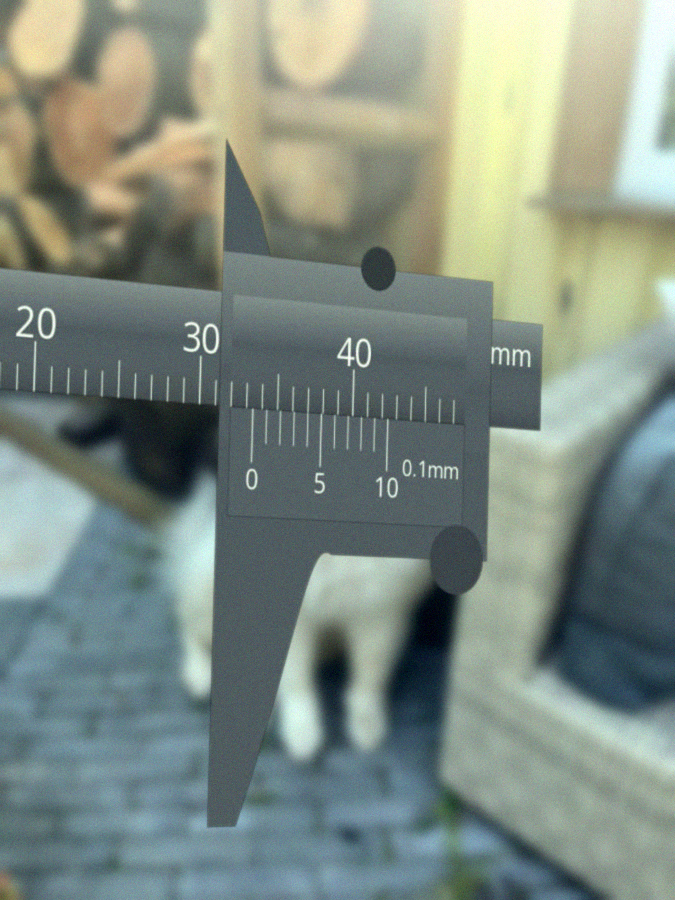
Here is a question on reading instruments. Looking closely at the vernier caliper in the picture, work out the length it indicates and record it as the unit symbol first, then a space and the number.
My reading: mm 33.4
